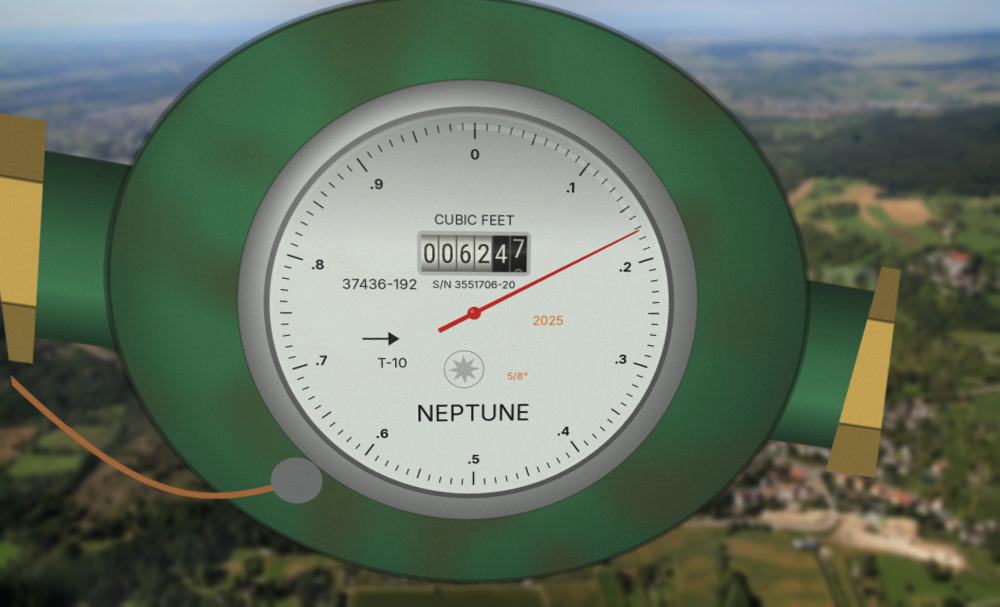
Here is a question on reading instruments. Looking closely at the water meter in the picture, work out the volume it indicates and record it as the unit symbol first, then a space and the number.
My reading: ft³ 6247.17
